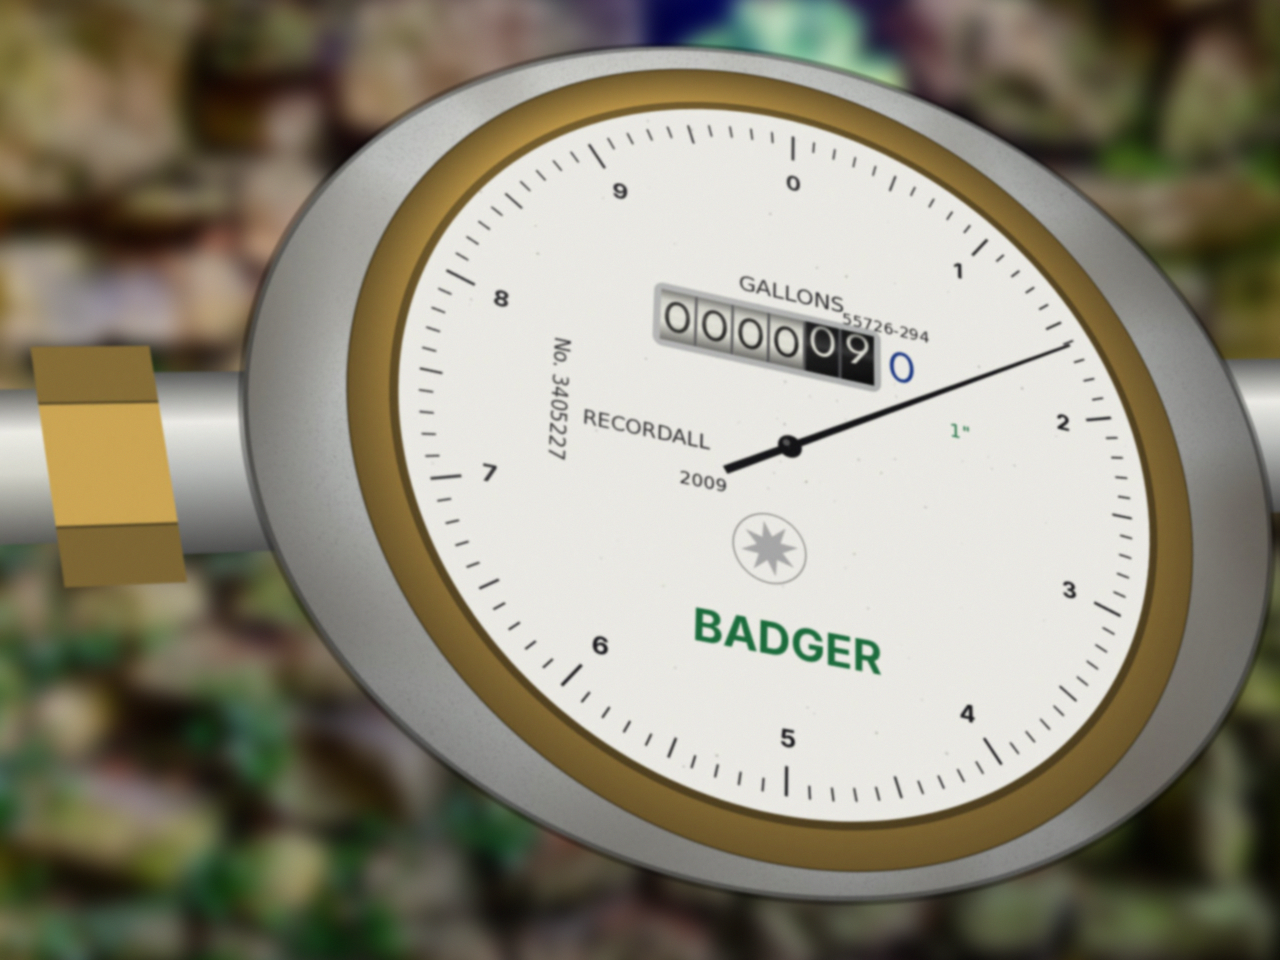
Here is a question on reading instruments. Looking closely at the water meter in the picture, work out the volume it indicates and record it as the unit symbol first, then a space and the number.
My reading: gal 91.6
